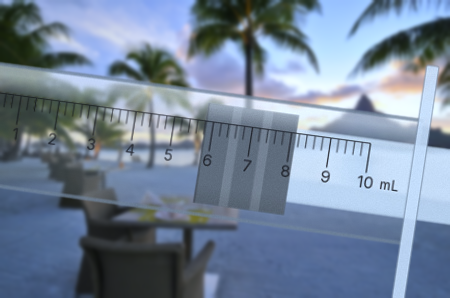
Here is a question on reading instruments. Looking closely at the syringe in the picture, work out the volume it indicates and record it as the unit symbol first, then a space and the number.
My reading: mL 5.8
